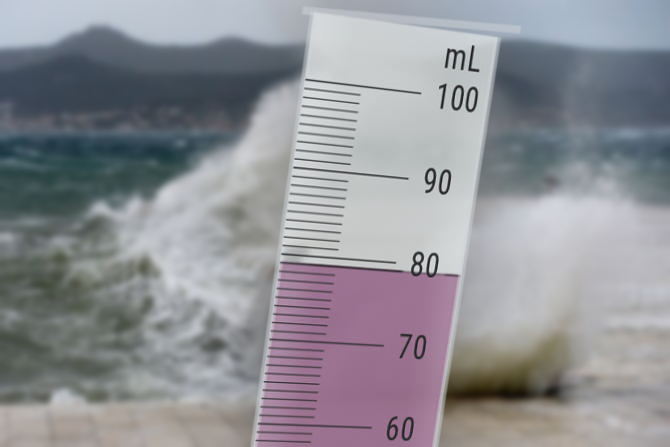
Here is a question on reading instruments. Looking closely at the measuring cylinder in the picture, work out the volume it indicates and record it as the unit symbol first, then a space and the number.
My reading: mL 79
